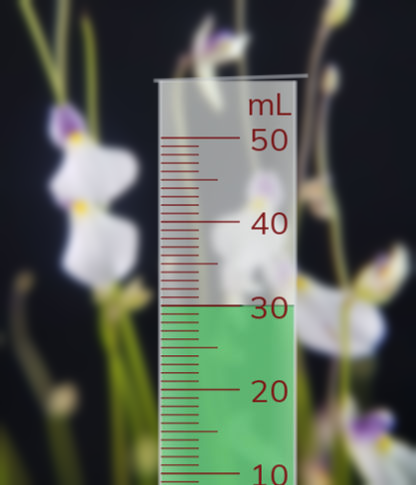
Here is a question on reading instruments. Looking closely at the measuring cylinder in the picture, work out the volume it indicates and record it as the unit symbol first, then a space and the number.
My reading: mL 30
